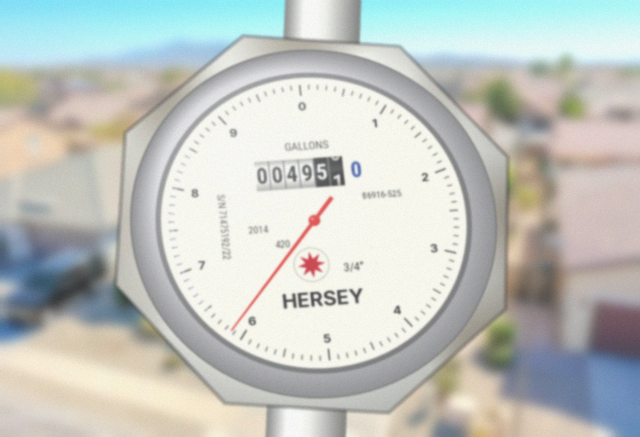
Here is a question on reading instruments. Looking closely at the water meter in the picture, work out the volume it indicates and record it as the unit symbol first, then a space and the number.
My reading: gal 49506.1
